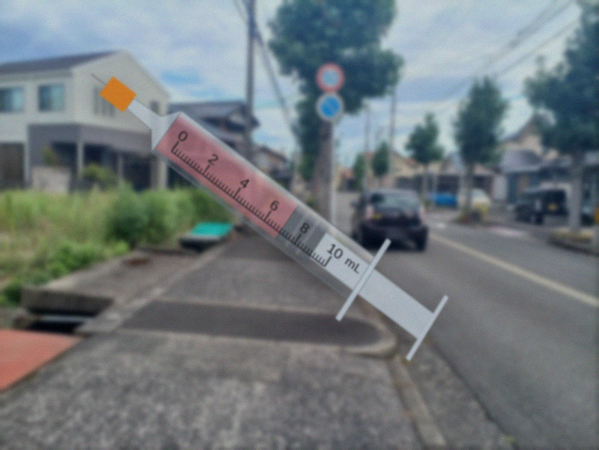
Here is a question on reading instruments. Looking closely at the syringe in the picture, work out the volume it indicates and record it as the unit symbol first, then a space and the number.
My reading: mL 7
